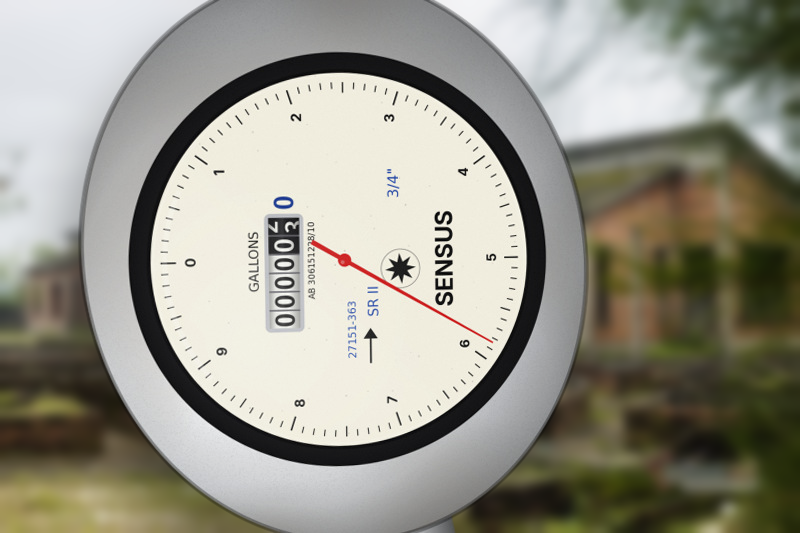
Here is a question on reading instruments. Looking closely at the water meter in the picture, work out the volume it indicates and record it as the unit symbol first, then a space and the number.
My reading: gal 25.8
